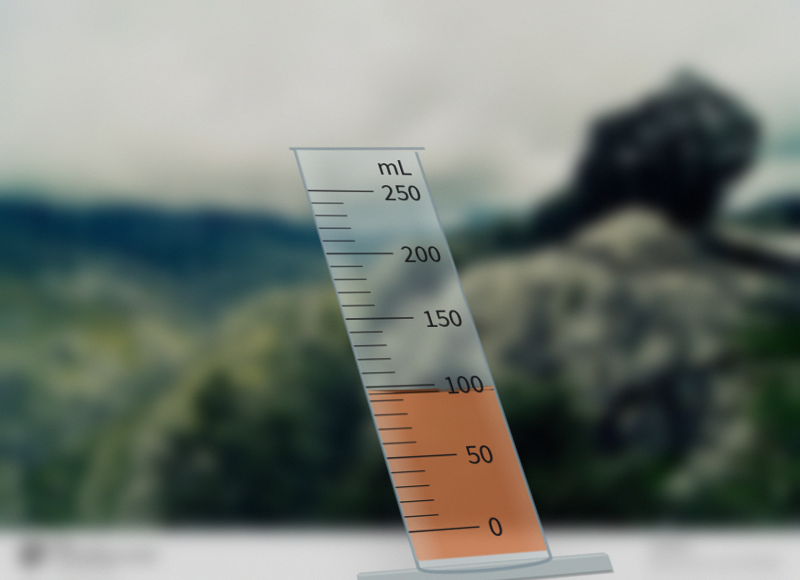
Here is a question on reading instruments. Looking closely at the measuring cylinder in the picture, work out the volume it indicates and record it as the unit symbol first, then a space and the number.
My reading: mL 95
